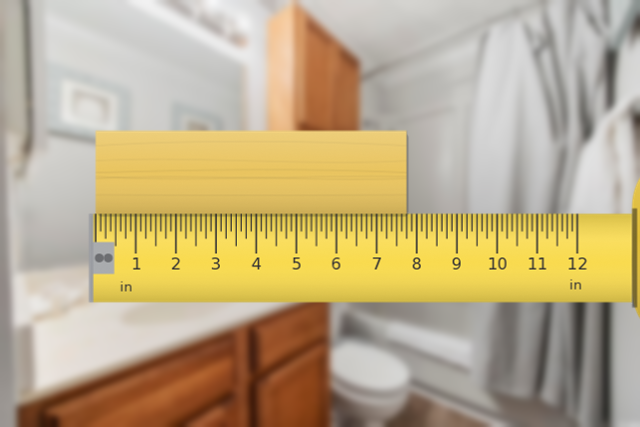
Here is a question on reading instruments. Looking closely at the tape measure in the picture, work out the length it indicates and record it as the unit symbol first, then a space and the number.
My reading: in 7.75
